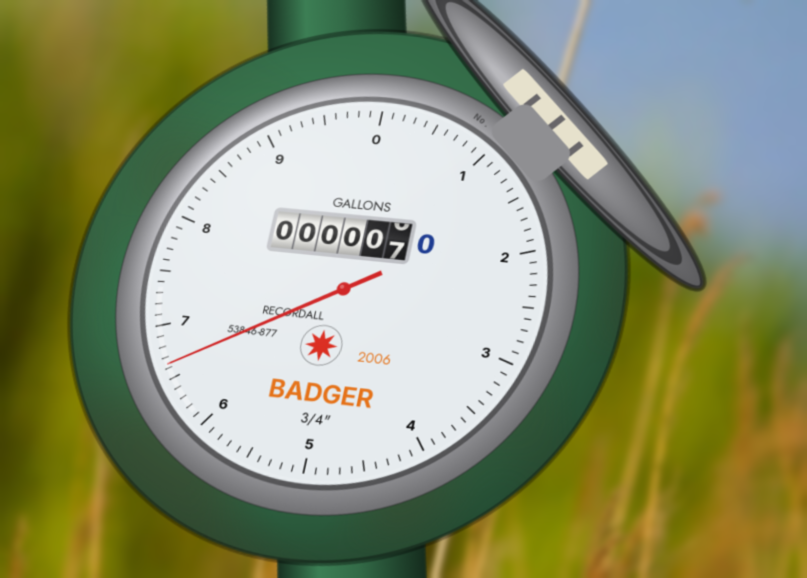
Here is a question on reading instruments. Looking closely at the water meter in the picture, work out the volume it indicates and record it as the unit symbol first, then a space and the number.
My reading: gal 66.6
